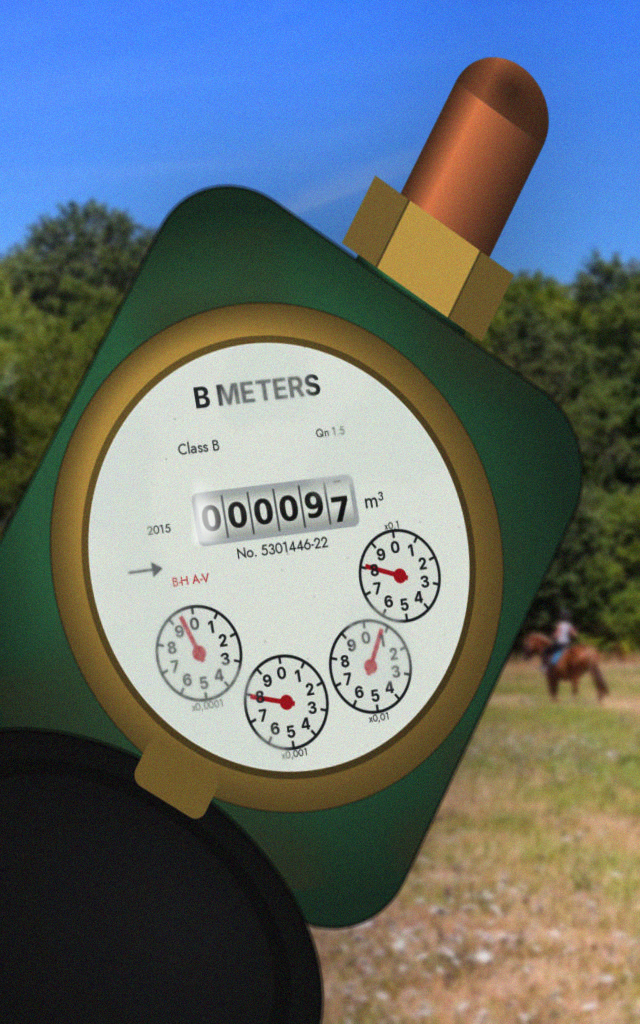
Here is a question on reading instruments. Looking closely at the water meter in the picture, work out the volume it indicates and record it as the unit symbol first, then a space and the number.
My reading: m³ 96.8079
